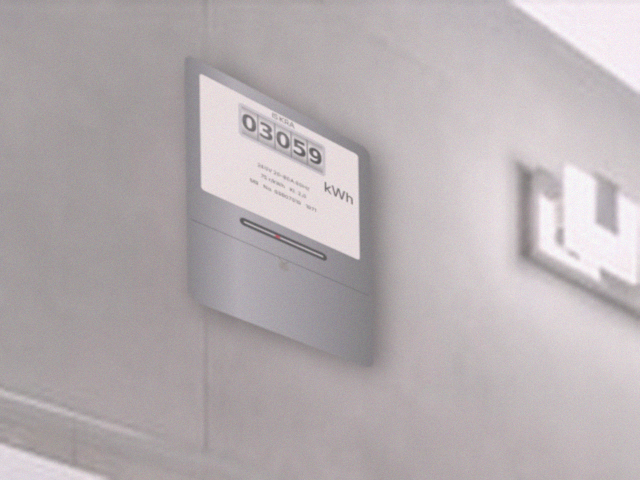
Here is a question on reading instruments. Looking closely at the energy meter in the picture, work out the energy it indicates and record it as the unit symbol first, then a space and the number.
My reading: kWh 3059
